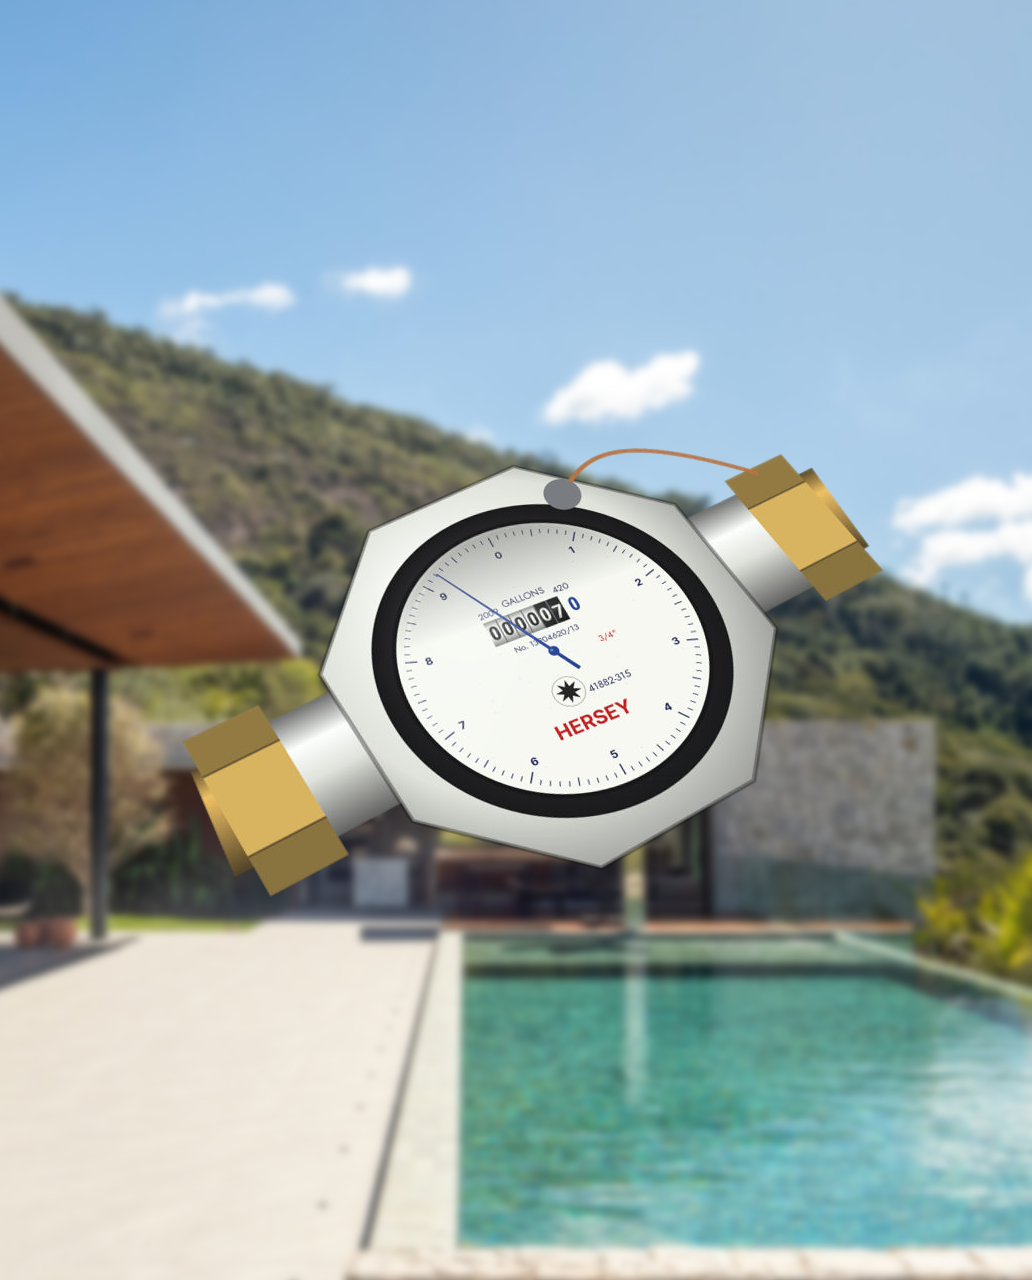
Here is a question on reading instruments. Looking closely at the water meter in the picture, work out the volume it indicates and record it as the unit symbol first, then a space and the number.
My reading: gal 69.2
